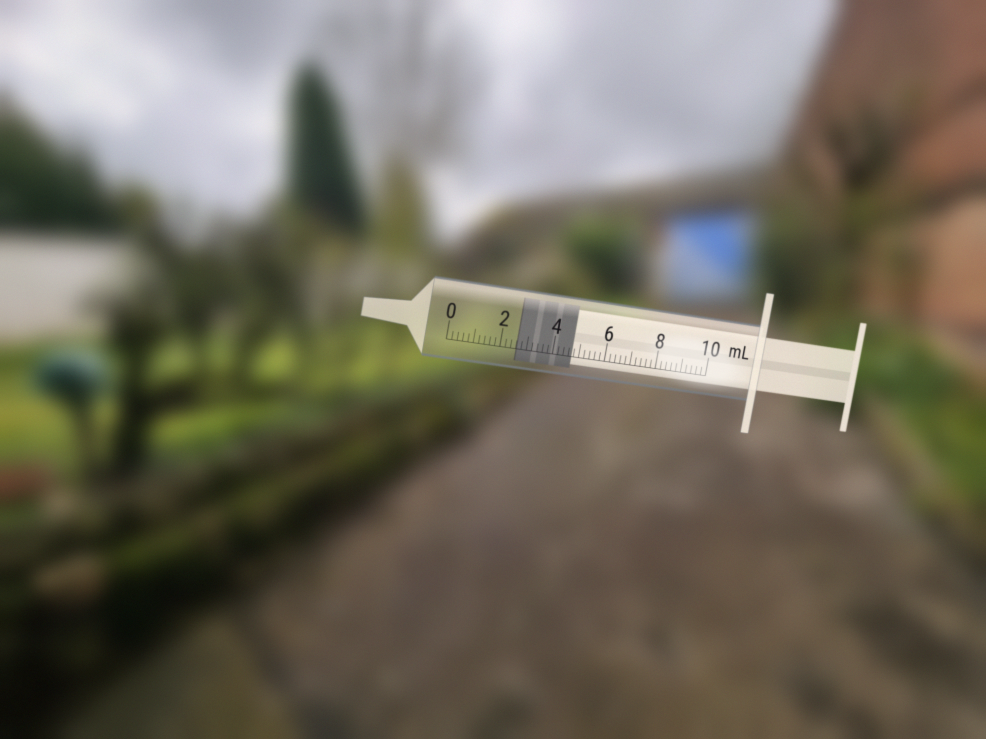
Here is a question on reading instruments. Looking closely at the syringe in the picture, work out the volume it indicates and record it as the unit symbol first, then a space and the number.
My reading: mL 2.6
